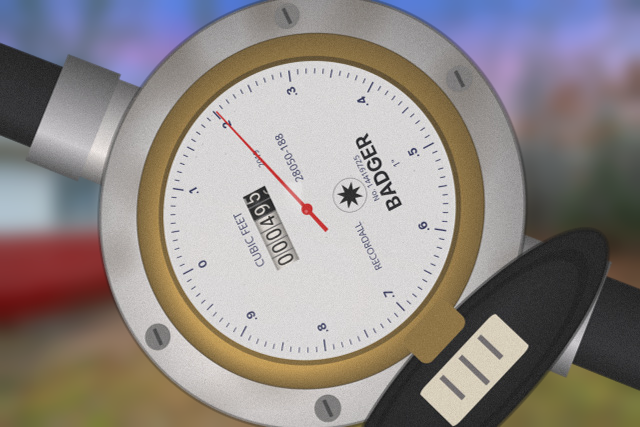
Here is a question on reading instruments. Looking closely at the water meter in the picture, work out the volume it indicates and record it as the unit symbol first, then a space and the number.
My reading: ft³ 495.20
